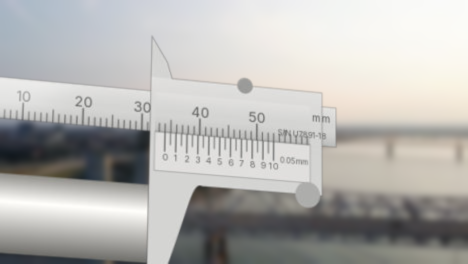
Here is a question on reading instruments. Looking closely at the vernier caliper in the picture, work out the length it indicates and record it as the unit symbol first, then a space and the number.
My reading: mm 34.0
